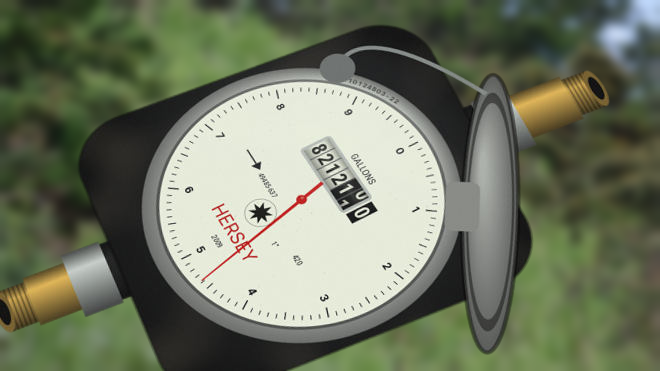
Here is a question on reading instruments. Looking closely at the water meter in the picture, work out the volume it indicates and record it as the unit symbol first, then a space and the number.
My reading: gal 8212104.6
